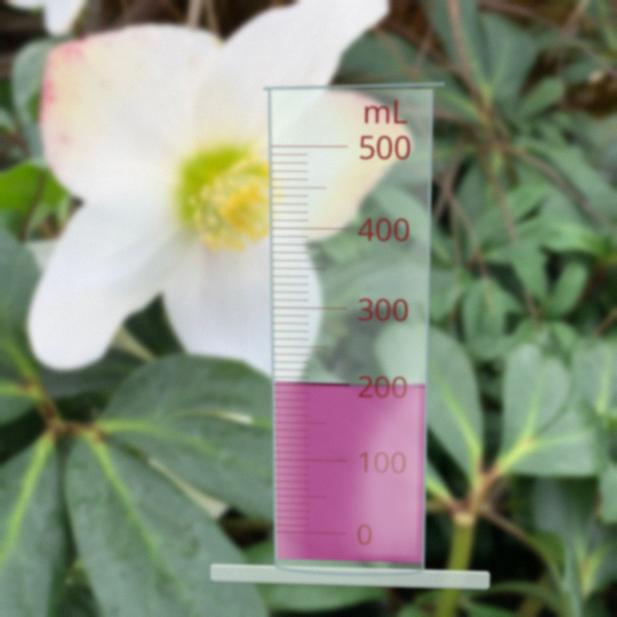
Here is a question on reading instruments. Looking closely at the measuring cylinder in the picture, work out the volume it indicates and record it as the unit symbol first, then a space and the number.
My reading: mL 200
